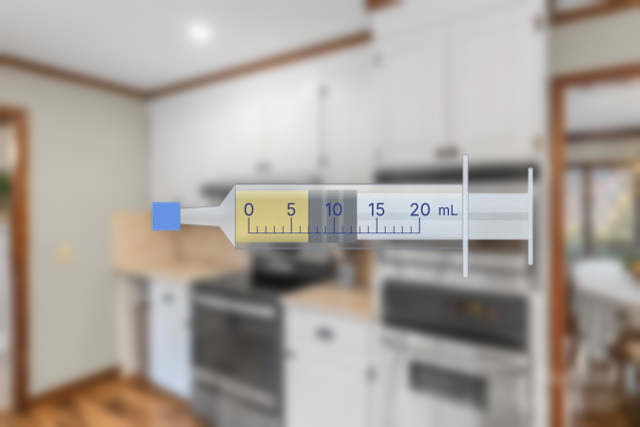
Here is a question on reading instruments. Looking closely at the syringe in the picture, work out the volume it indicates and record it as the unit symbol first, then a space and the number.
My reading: mL 7
